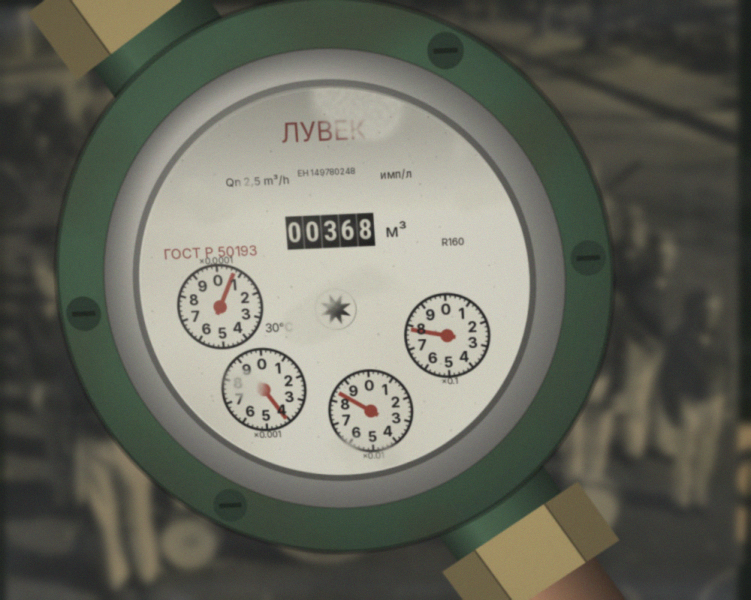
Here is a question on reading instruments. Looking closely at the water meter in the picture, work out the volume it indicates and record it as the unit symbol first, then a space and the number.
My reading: m³ 368.7840
